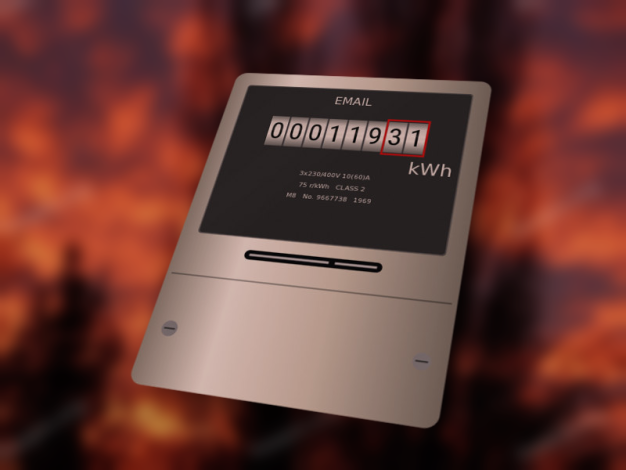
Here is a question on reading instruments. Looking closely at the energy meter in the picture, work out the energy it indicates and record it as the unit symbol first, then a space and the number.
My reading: kWh 119.31
